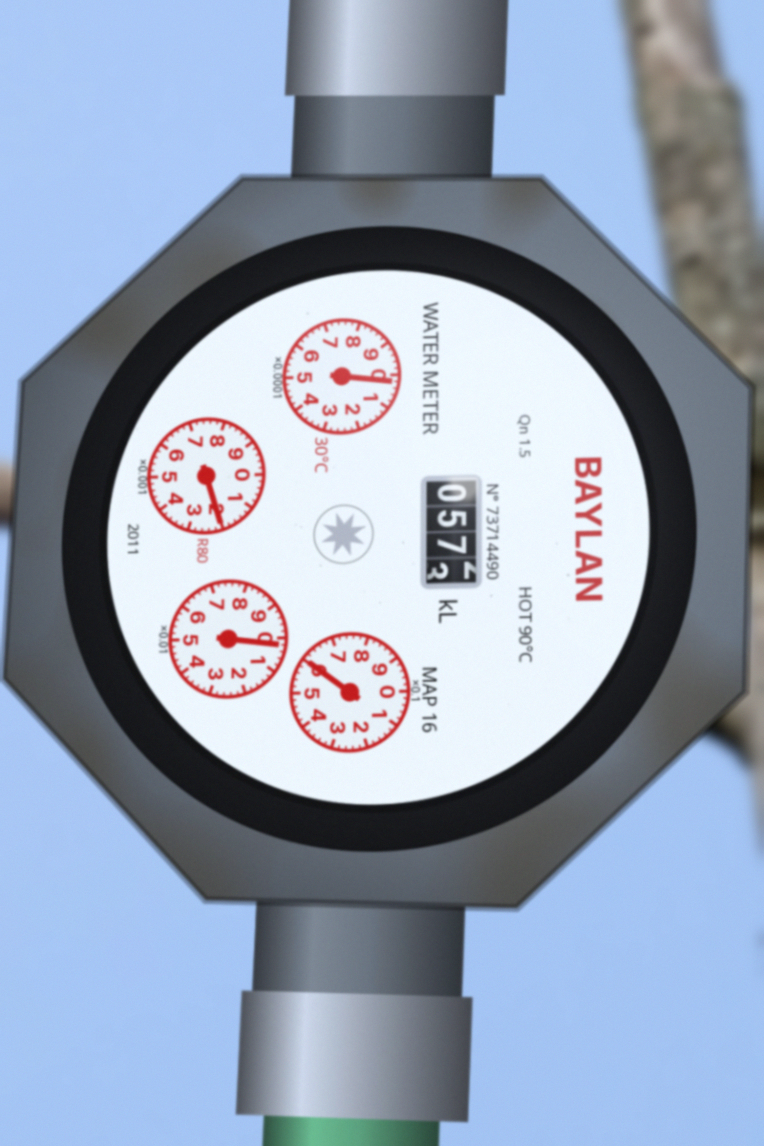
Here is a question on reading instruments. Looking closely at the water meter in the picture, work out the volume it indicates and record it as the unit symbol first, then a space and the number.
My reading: kL 572.6020
